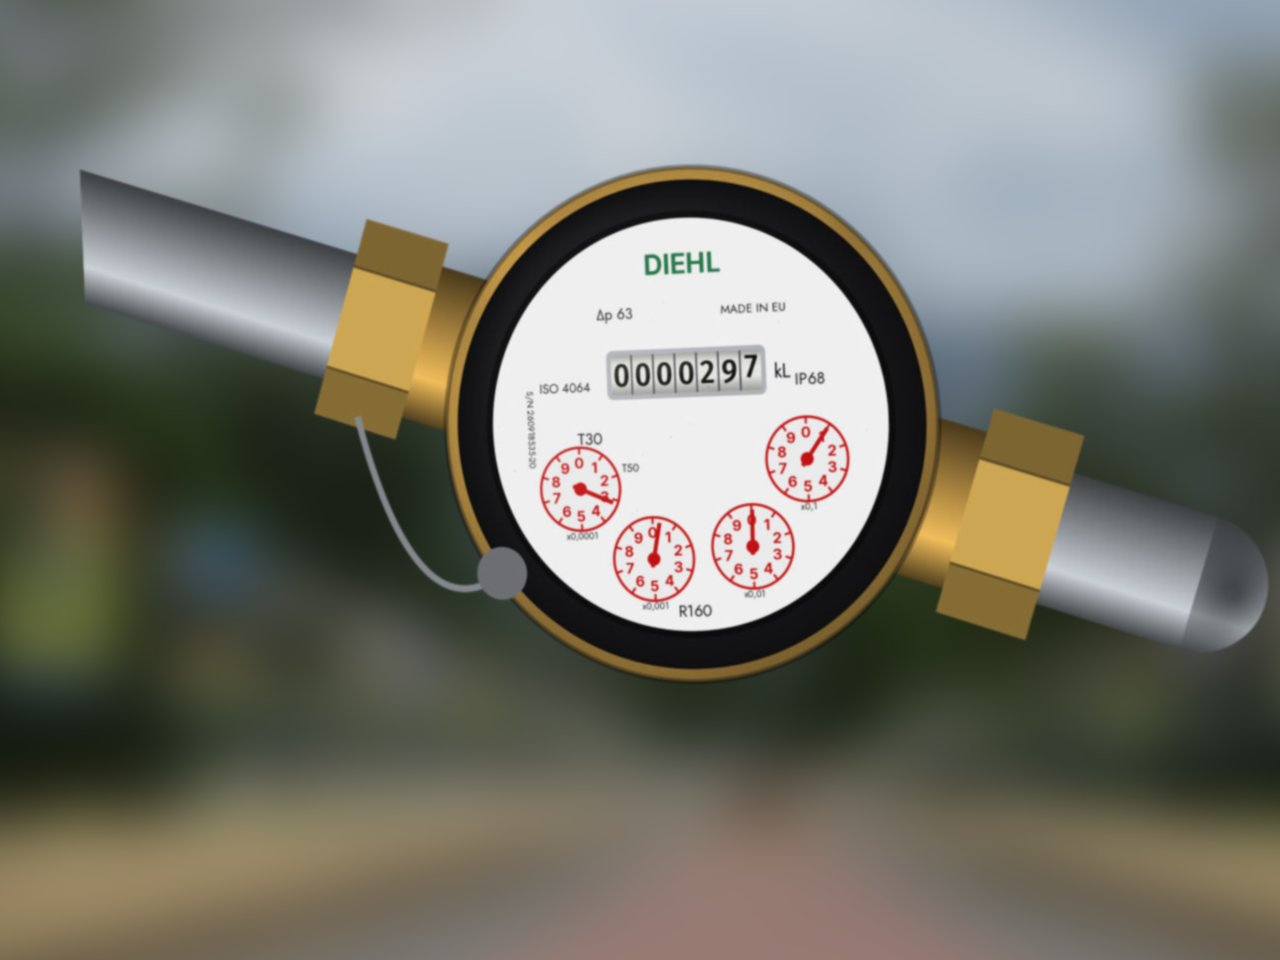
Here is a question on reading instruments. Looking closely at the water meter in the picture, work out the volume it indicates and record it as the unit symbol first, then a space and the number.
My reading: kL 297.1003
